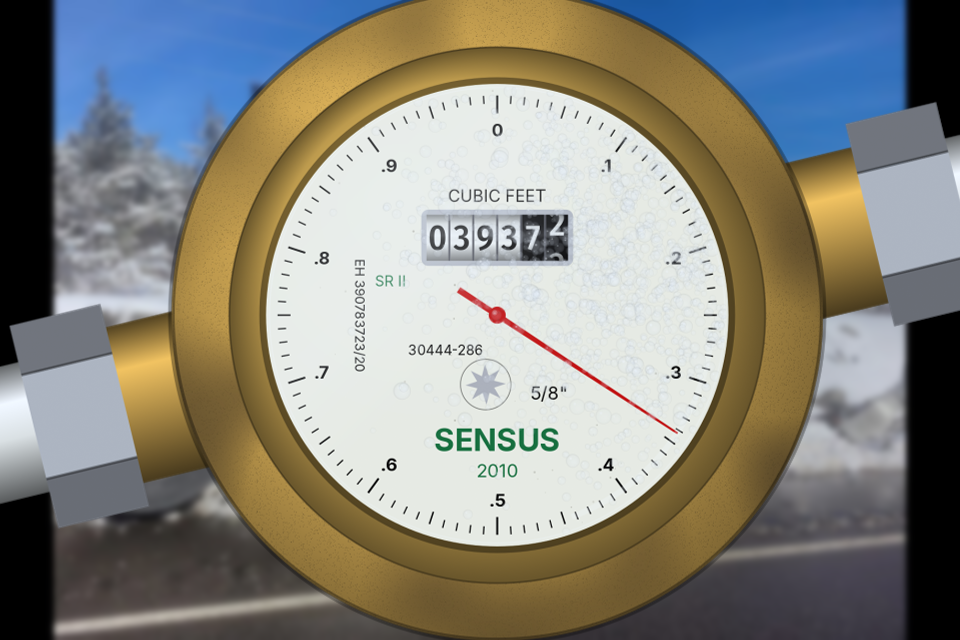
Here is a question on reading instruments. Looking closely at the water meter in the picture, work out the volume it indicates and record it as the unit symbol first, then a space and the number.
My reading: ft³ 39372.34
